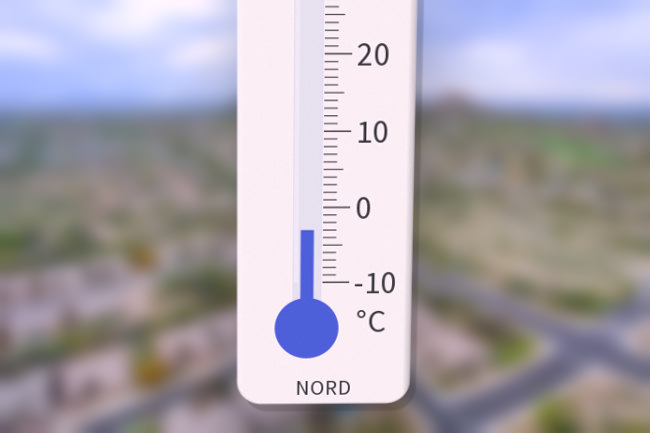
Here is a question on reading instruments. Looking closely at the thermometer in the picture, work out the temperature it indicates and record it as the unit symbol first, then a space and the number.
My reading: °C -3
